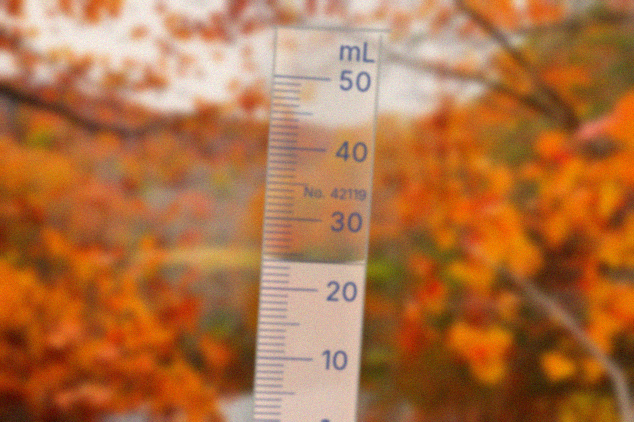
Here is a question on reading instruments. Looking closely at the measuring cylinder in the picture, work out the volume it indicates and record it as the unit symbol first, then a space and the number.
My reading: mL 24
